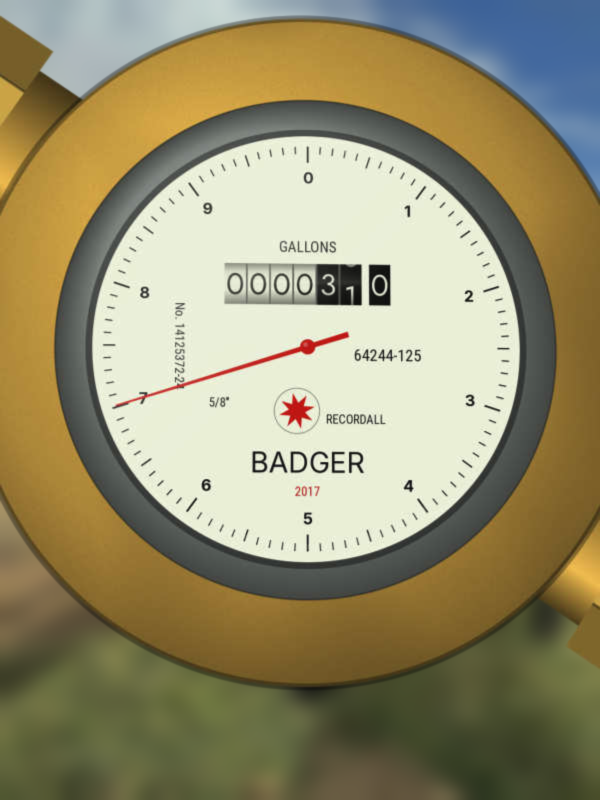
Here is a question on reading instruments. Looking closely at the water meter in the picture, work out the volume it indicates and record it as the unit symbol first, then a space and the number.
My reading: gal 307.0
